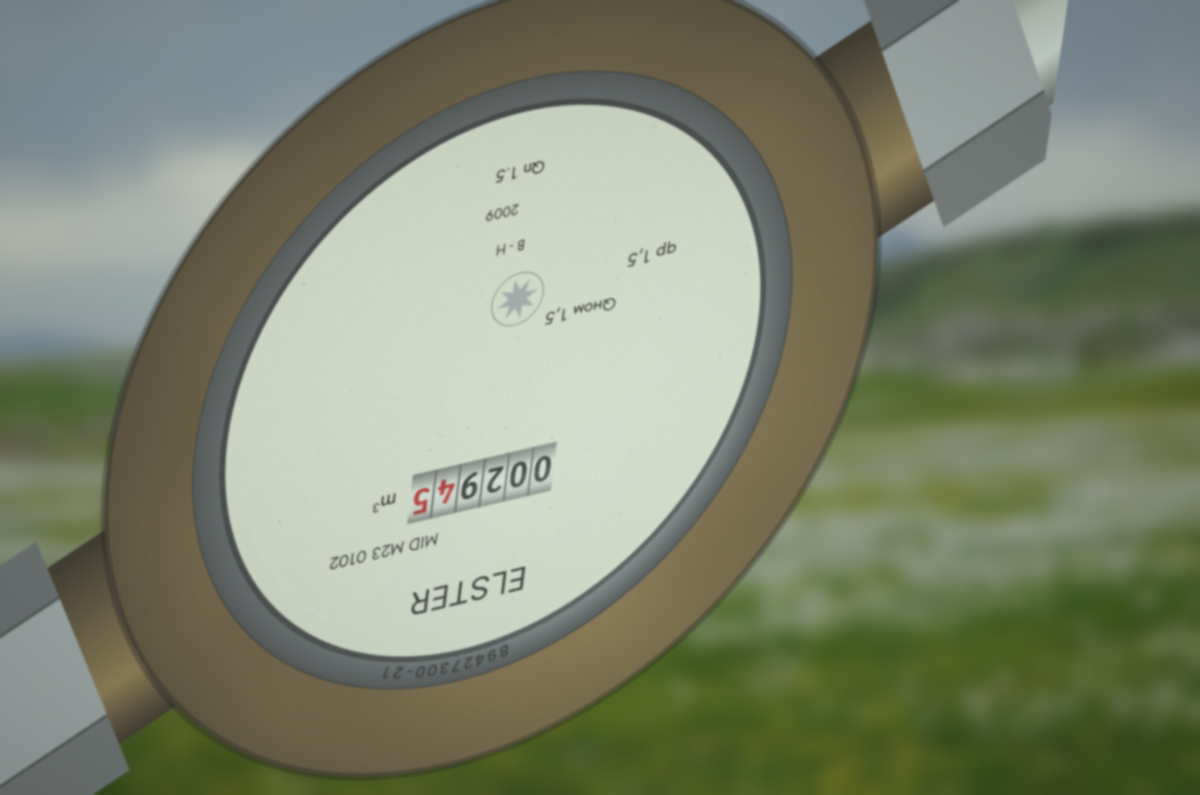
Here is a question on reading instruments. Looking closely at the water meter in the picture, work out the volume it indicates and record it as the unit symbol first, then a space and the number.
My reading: m³ 29.45
